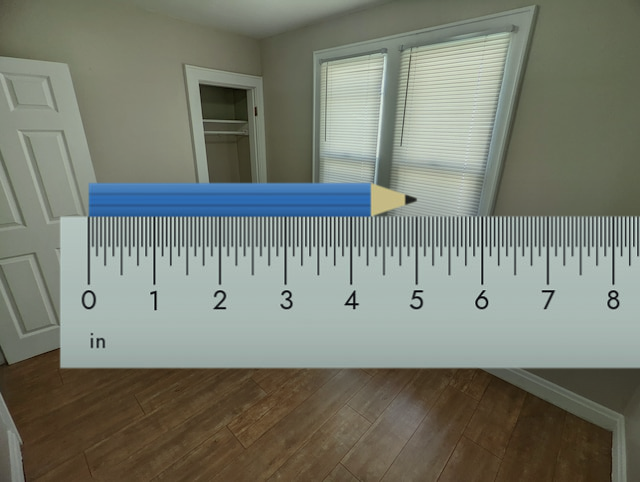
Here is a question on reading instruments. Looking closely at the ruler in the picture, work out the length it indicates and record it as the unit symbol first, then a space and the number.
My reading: in 5
